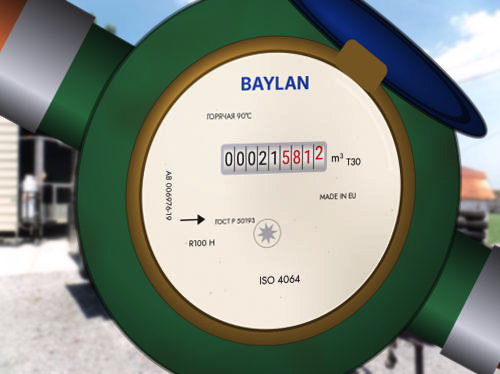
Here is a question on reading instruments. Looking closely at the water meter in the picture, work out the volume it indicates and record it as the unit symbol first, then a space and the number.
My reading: m³ 21.5812
